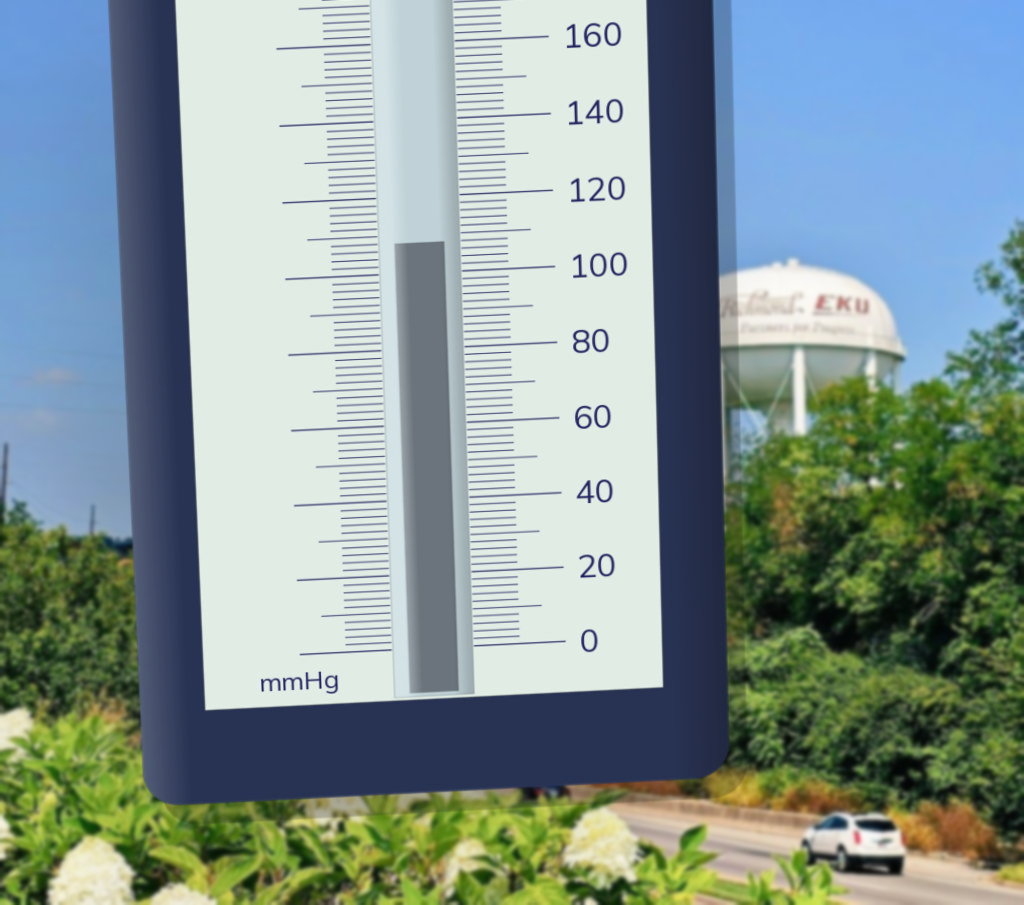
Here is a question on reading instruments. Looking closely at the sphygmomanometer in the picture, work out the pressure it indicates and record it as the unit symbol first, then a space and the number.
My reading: mmHg 108
